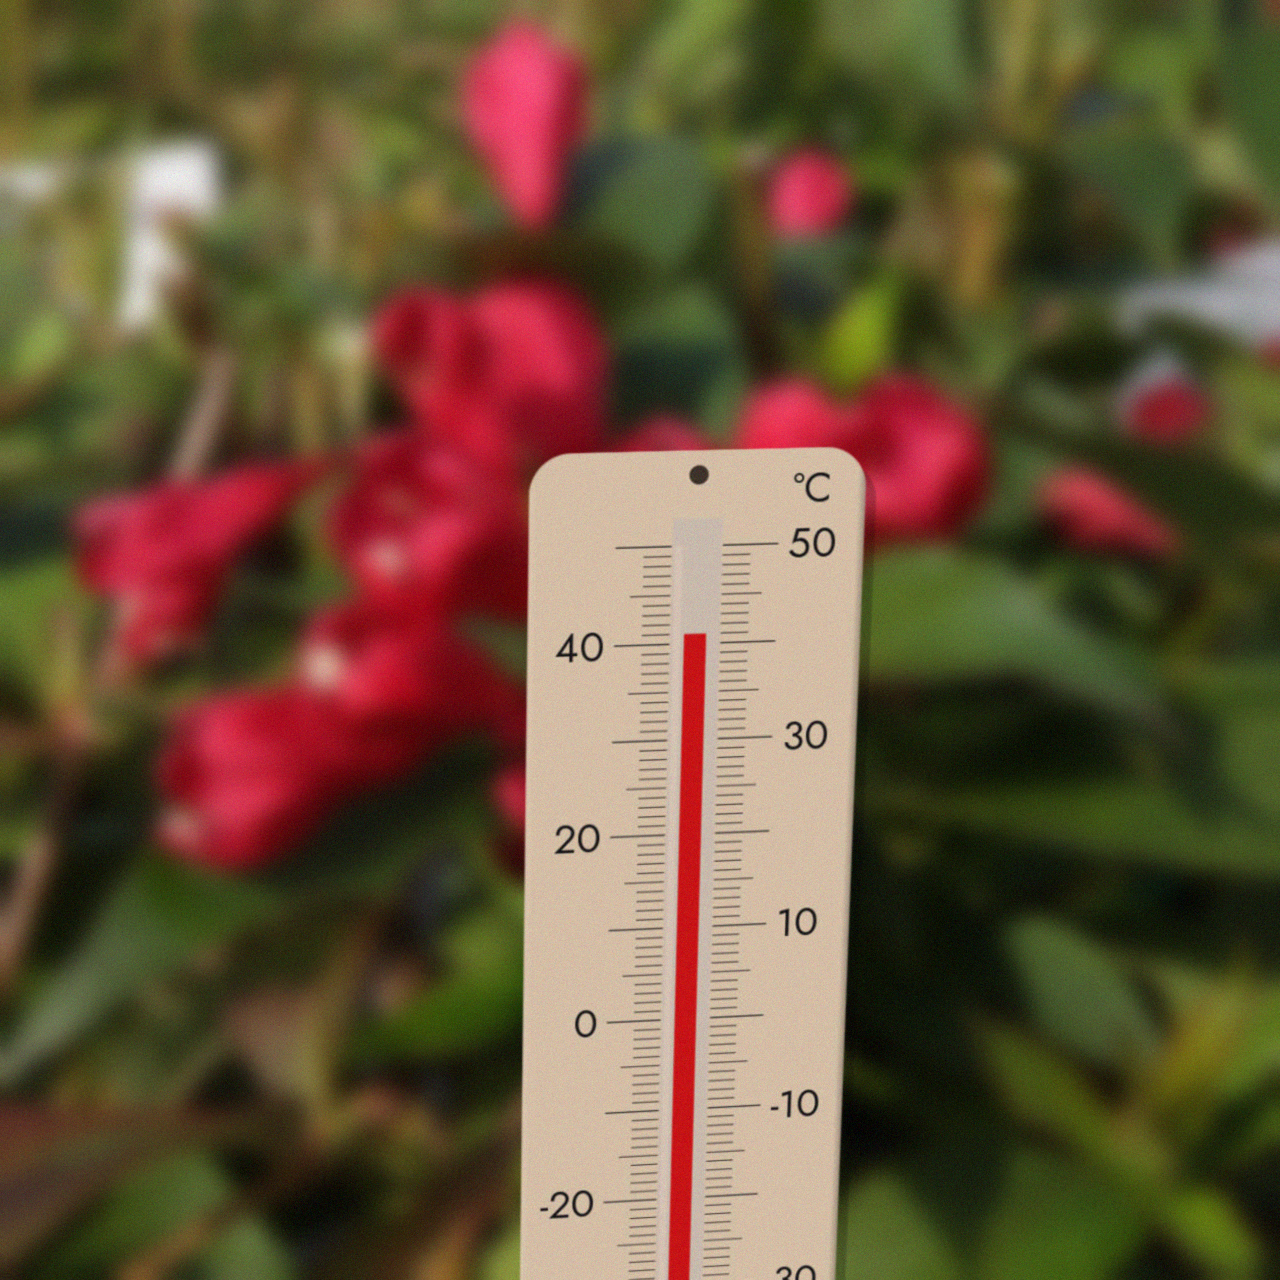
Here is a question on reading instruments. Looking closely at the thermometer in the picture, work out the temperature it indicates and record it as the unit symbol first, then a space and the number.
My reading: °C 41
